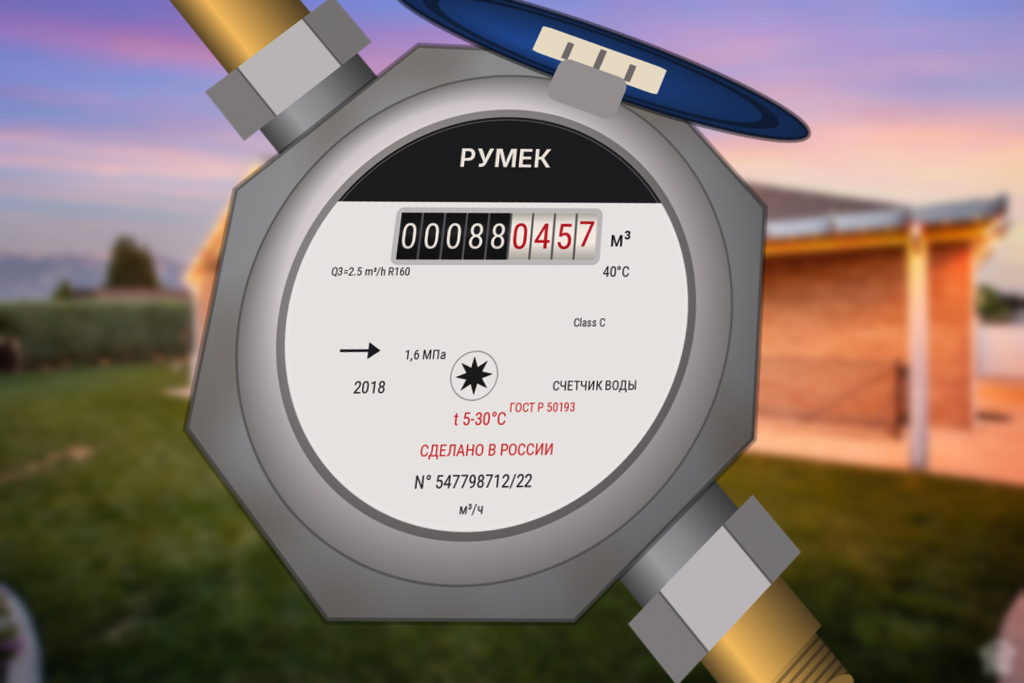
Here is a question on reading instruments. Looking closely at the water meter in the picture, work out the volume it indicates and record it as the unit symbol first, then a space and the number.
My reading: m³ 88.0457
